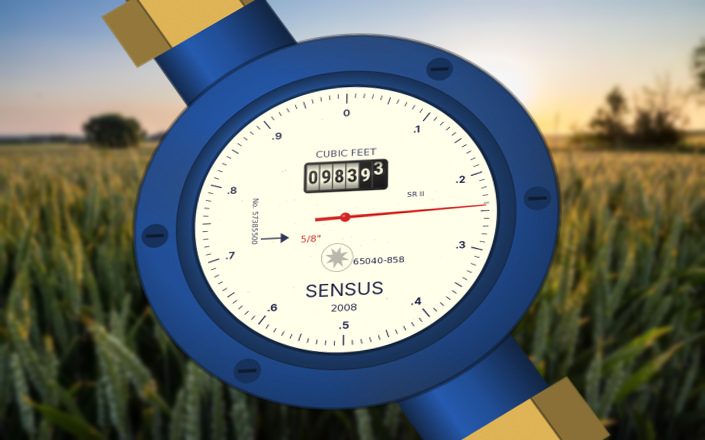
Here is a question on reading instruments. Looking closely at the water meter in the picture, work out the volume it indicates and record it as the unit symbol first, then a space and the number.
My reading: ft³ 98393.24
